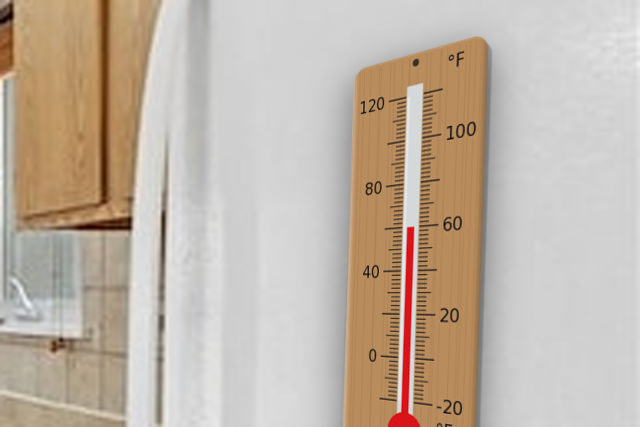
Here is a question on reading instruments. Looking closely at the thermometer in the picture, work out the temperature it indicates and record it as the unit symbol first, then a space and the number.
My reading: °F 60
